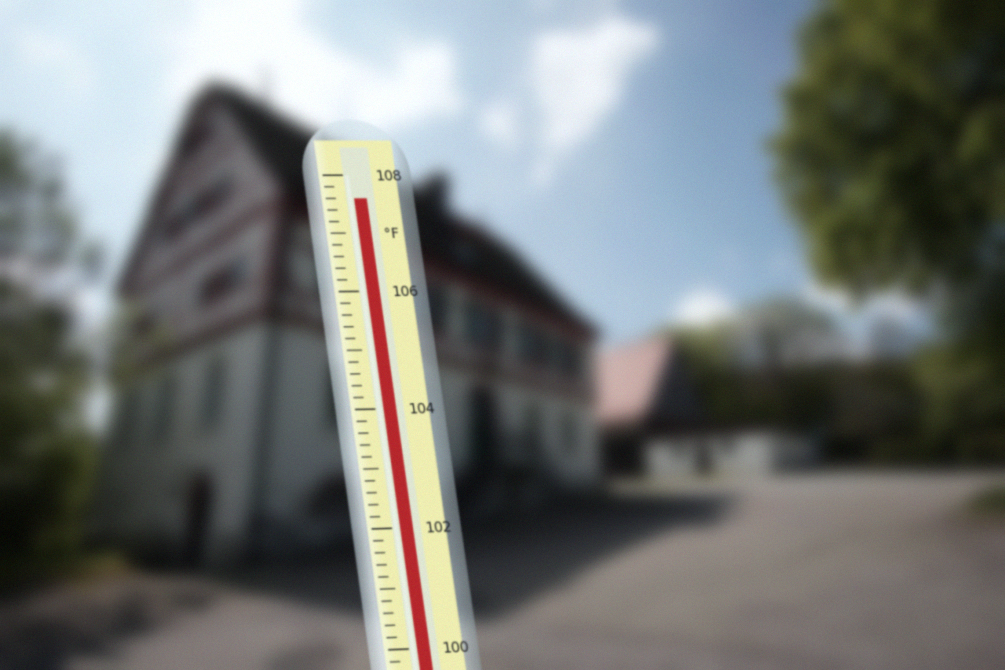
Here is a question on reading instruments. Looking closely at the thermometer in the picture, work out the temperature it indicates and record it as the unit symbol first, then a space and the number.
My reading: °F 107.6
